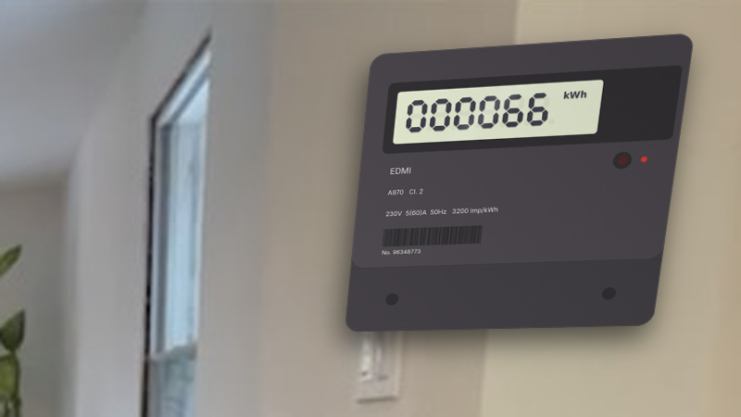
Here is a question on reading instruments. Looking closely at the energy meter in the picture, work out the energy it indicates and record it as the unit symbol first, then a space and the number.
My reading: kWh 66
